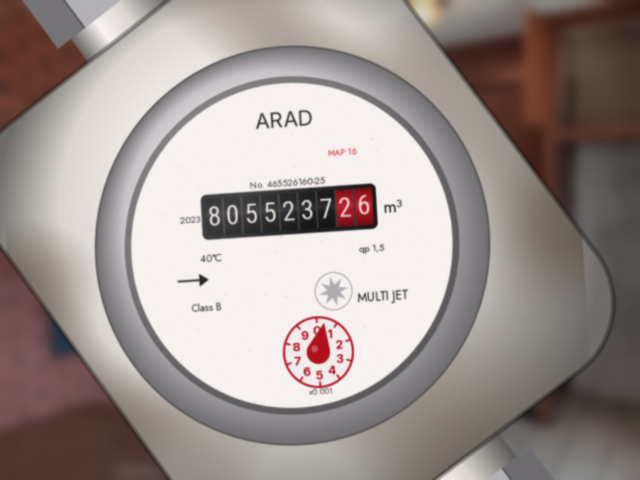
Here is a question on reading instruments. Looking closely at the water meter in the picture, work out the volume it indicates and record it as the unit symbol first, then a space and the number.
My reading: m³ 8055237.260
